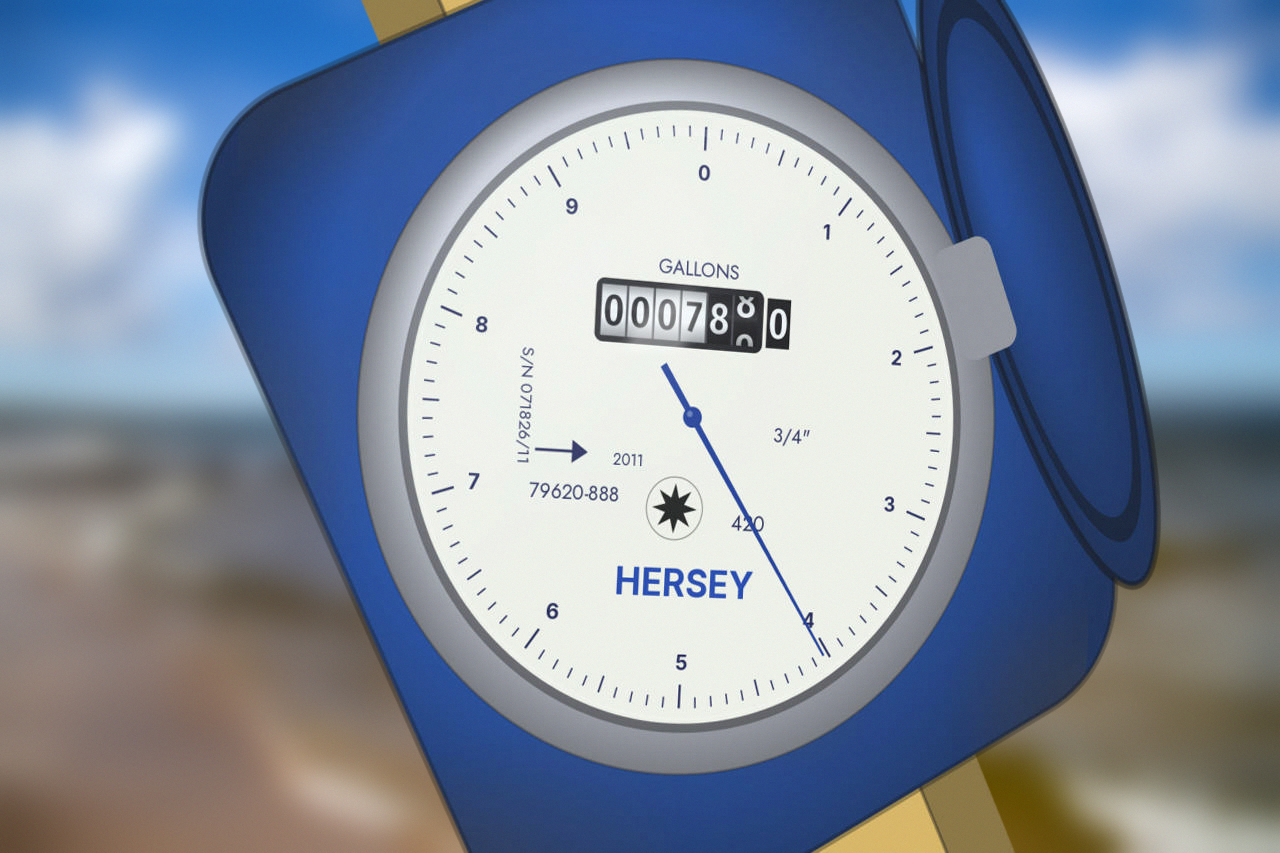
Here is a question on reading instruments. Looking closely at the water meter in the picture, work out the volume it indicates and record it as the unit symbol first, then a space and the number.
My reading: gal 7884.0
